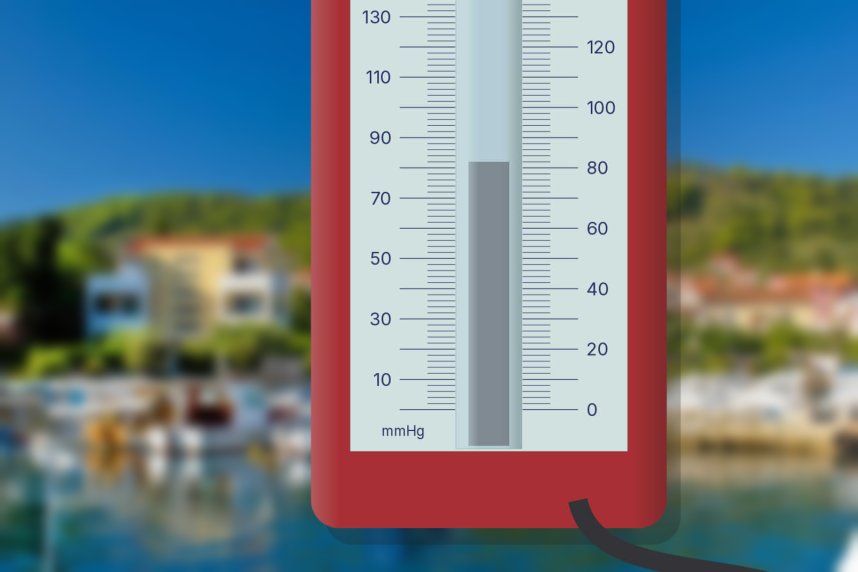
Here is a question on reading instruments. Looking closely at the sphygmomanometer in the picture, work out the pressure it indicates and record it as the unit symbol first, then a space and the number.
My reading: mmHg 82
